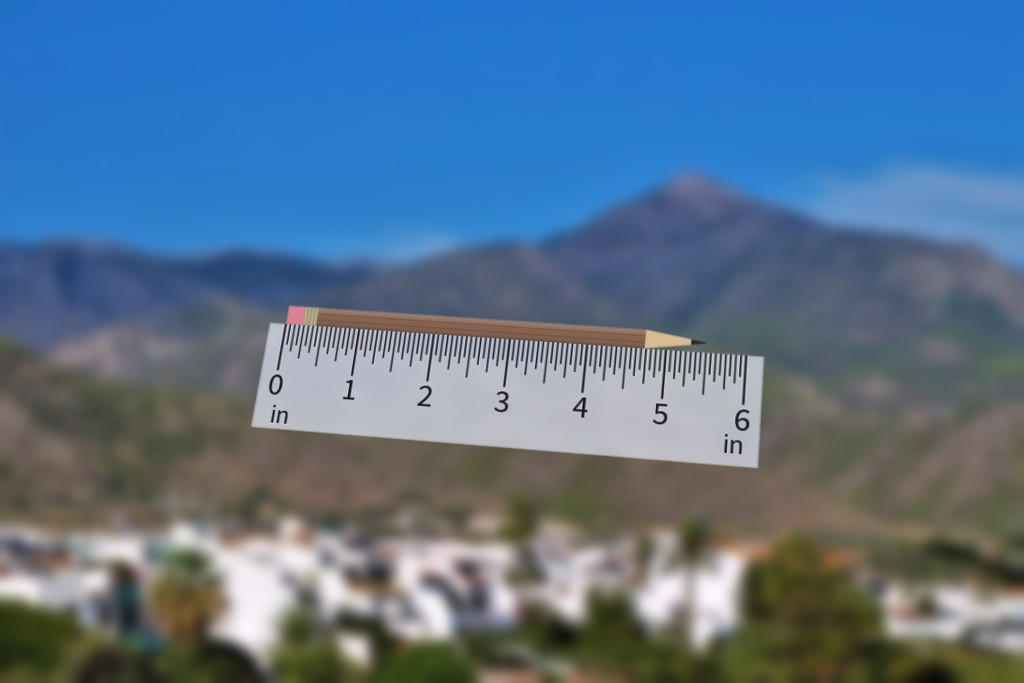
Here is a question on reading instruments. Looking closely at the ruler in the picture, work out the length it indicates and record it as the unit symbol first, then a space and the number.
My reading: in 5.5
